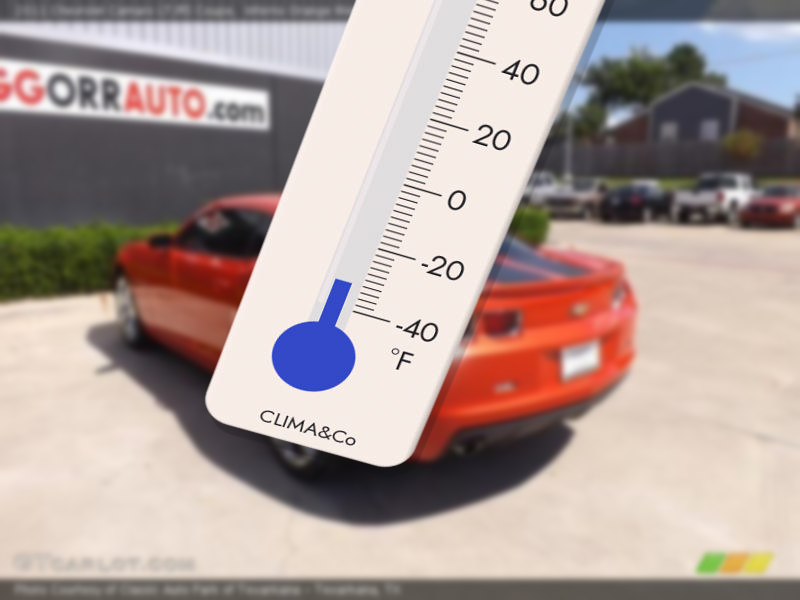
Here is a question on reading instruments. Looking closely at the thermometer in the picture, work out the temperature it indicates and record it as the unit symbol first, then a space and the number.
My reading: °F -32
